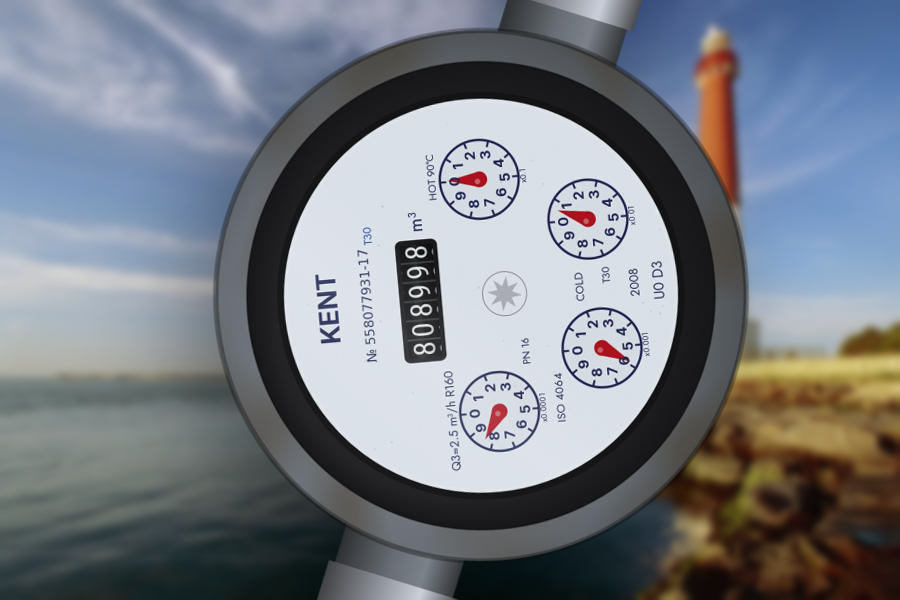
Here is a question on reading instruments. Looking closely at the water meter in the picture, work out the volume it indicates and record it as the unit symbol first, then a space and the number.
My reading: m³ 808998.0058
